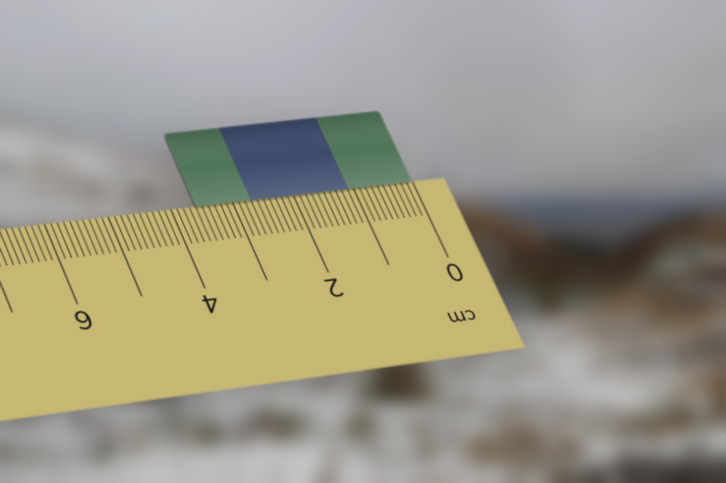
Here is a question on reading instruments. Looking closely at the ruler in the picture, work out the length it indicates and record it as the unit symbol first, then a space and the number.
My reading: cm 3.6
